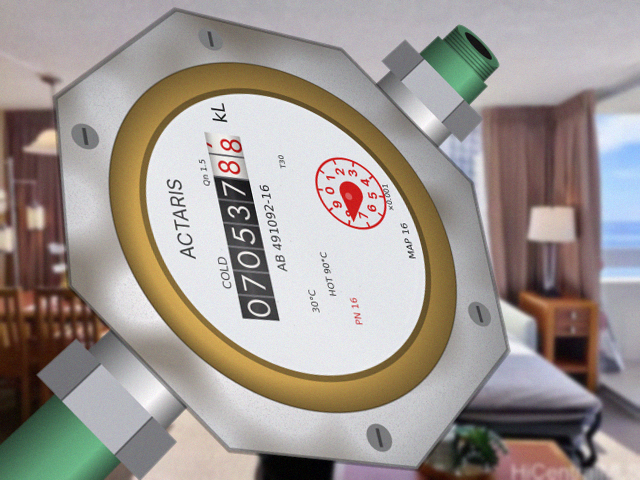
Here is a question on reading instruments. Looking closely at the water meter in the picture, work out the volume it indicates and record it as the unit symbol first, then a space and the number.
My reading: kL 70537.877
